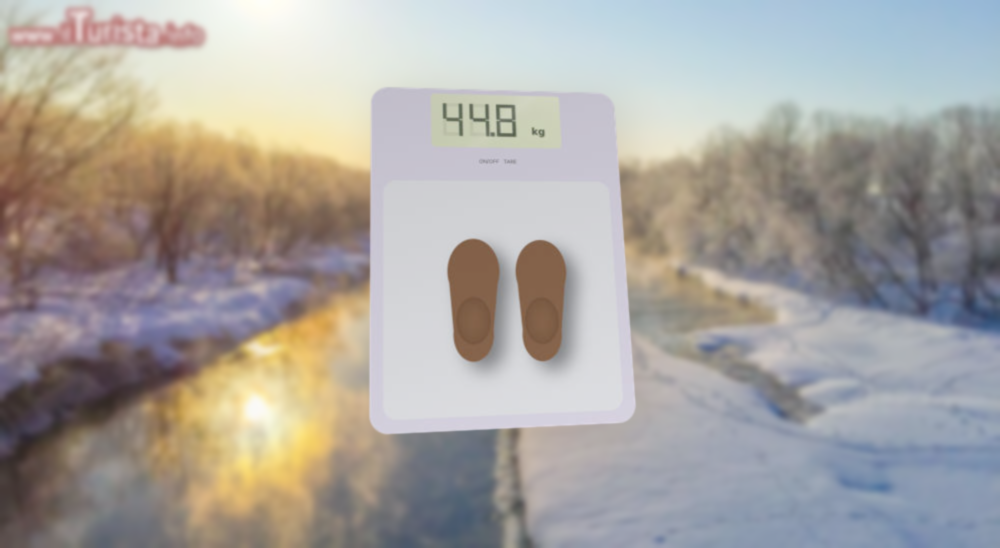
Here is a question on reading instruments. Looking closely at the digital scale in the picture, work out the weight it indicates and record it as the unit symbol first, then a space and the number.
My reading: kg 44.8
